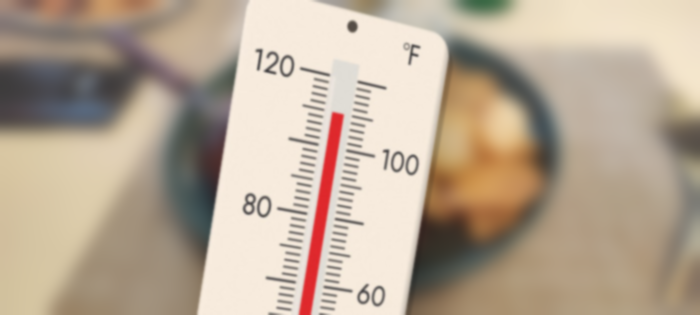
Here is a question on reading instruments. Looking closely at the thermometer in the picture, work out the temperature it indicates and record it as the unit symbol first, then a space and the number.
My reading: °F 110
